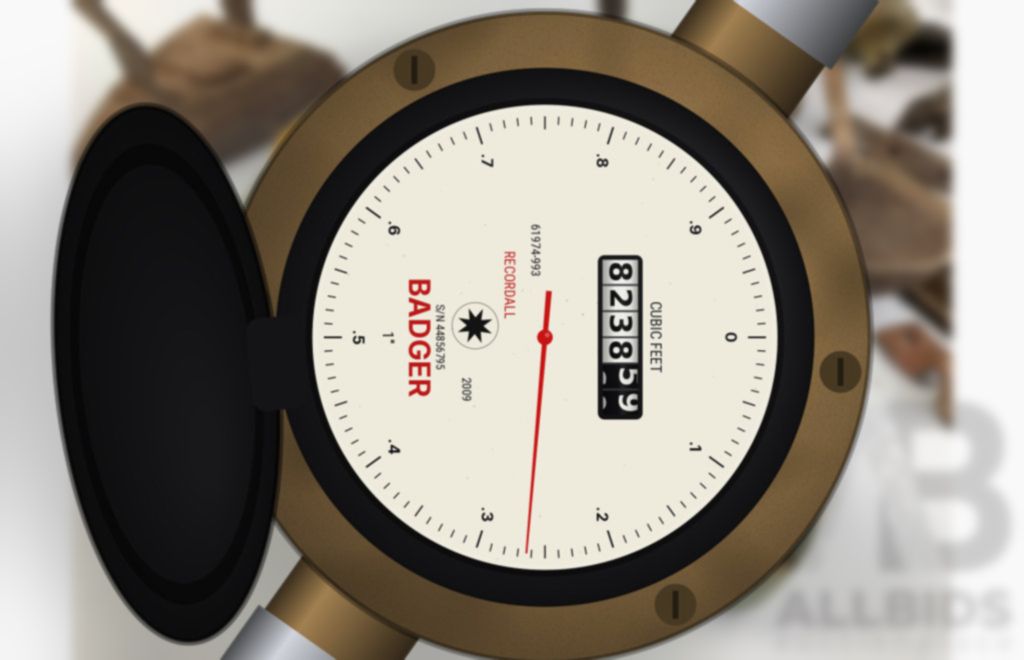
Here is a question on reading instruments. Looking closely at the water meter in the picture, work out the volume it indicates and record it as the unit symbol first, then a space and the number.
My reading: ft³ 823859.26
